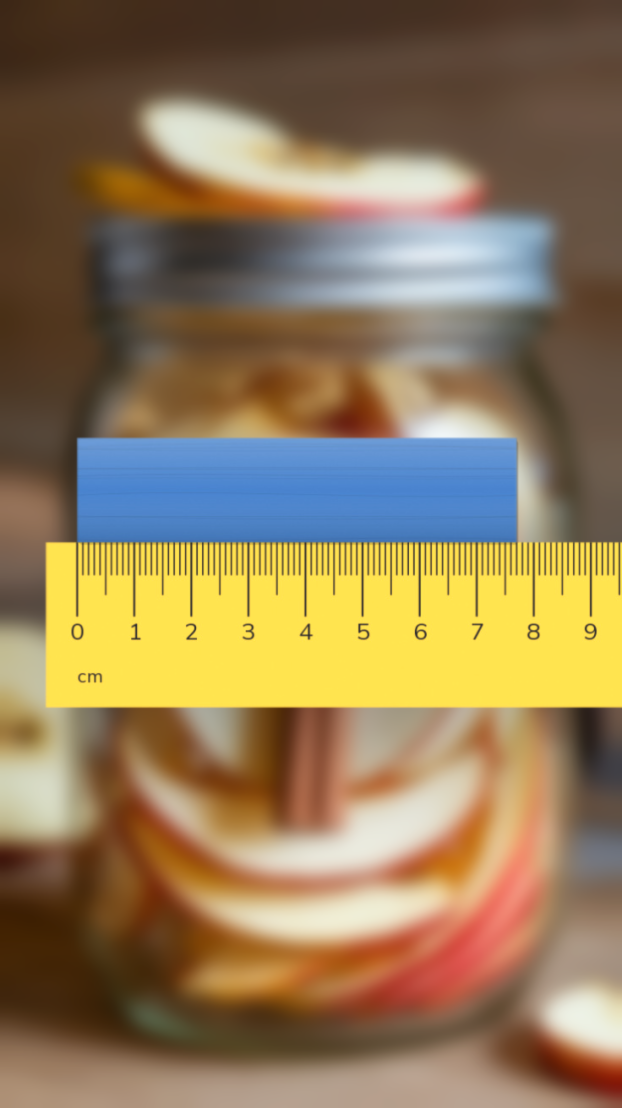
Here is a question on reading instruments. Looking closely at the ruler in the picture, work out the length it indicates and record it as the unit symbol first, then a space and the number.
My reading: cm 7.7
